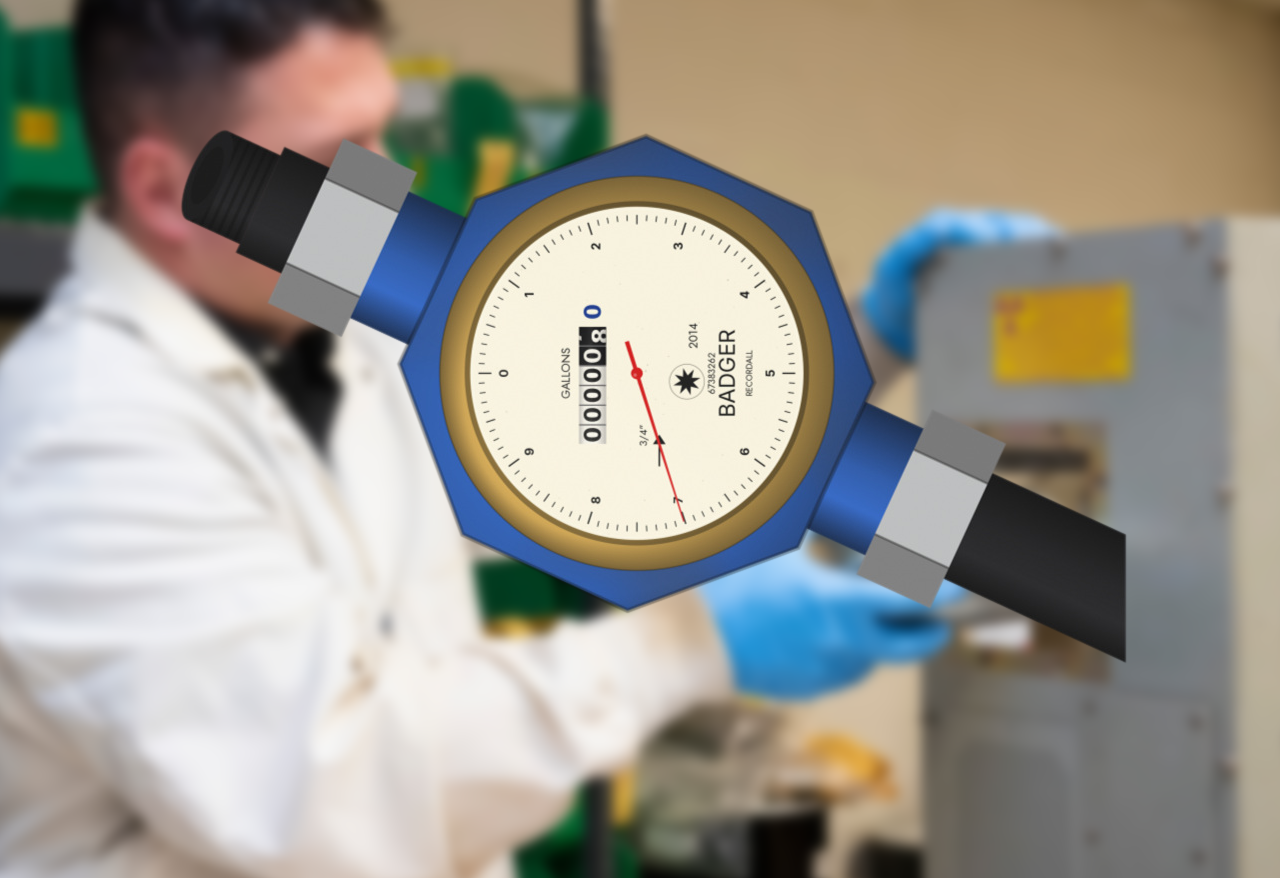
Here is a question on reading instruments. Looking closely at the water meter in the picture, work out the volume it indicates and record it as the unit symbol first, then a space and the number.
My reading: gal 77.0
